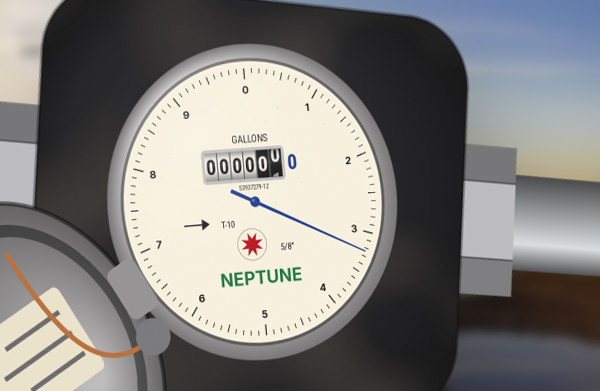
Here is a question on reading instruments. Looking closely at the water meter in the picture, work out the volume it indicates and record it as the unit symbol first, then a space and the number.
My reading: gal 3.2
